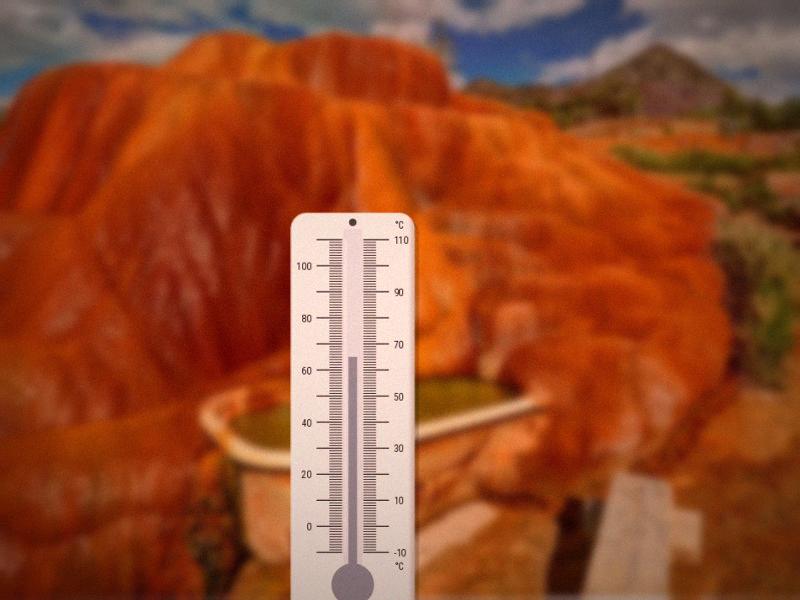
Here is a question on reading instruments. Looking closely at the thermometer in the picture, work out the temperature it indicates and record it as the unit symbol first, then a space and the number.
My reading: °C 65
